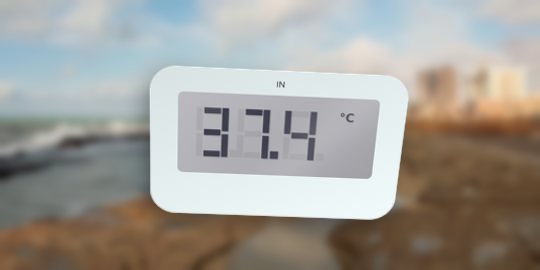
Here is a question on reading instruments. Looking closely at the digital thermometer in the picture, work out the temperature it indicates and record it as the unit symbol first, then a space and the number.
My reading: °C 37.4
